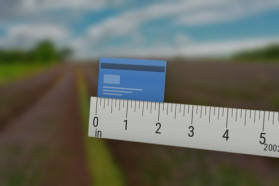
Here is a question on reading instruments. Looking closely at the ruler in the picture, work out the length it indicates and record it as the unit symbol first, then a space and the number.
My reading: in 2.125
